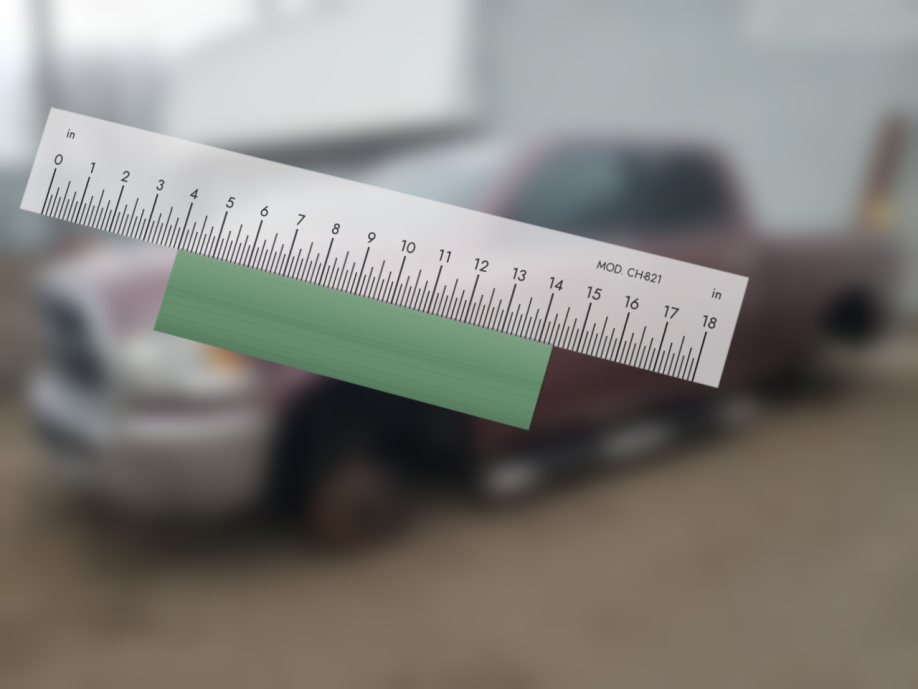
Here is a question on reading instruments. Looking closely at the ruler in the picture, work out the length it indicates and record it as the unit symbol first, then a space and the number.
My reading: in 10.375
